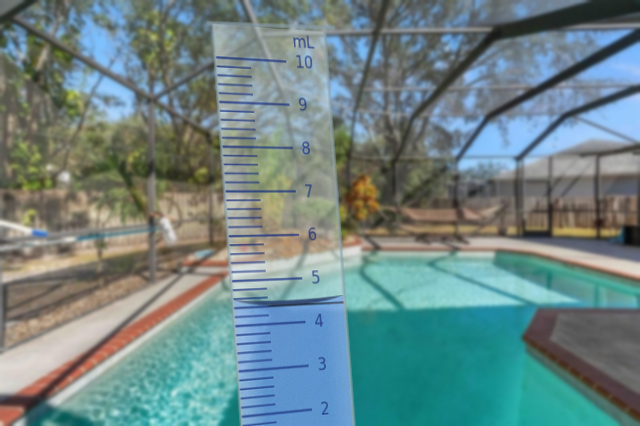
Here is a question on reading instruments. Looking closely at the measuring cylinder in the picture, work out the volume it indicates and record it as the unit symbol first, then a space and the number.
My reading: mL 4.4
